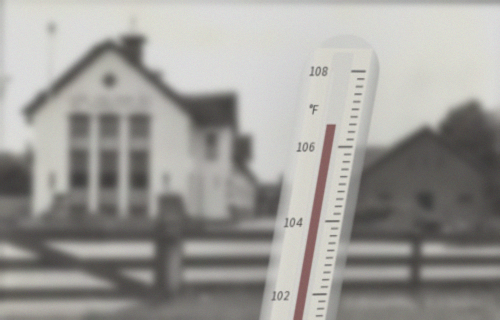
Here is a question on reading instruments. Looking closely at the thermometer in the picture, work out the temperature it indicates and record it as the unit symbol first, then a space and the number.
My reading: °F 106.6
